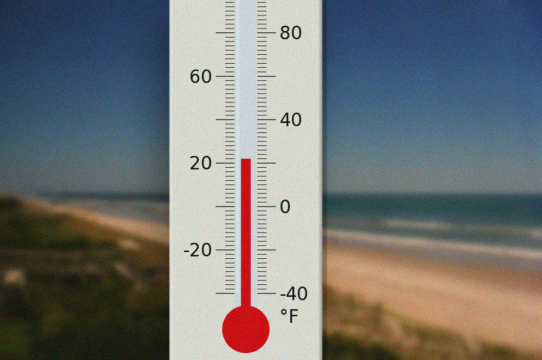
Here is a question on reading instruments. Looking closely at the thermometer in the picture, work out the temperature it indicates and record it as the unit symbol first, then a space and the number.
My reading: °F 22
